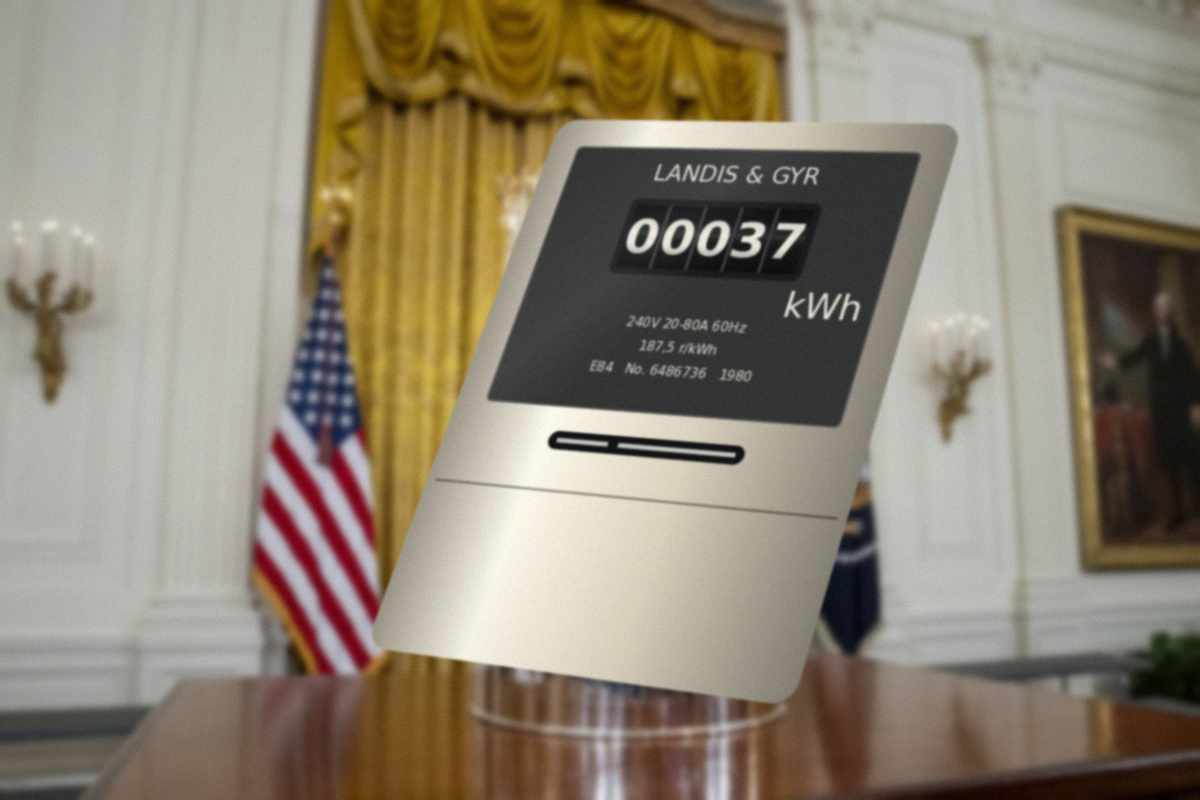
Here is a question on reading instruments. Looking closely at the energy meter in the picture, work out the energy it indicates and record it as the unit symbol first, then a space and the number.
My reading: kWh 37
